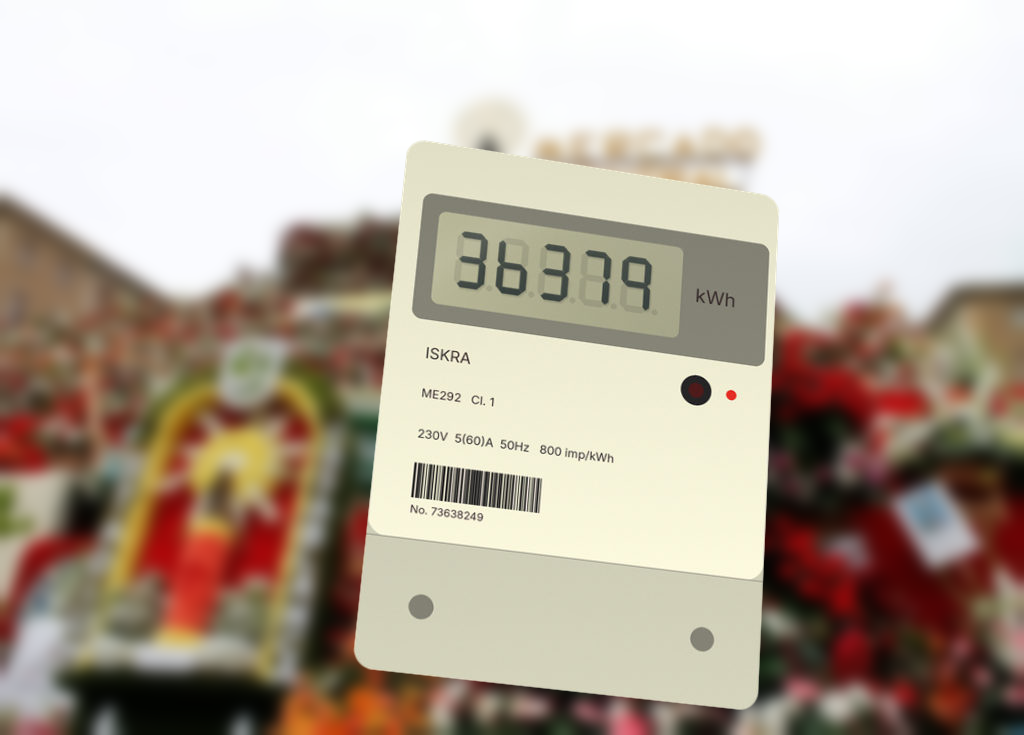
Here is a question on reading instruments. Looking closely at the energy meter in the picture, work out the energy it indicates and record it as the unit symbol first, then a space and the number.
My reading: kWh 36379
